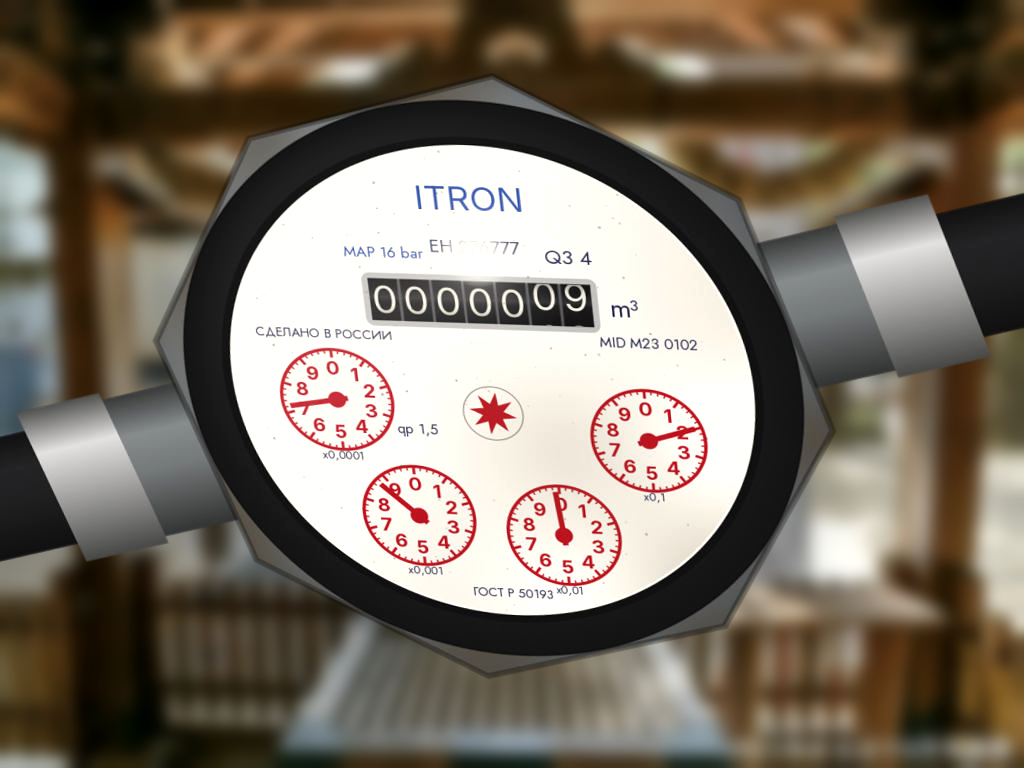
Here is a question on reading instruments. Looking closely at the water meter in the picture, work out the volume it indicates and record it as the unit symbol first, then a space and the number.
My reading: m³ 9.1987
